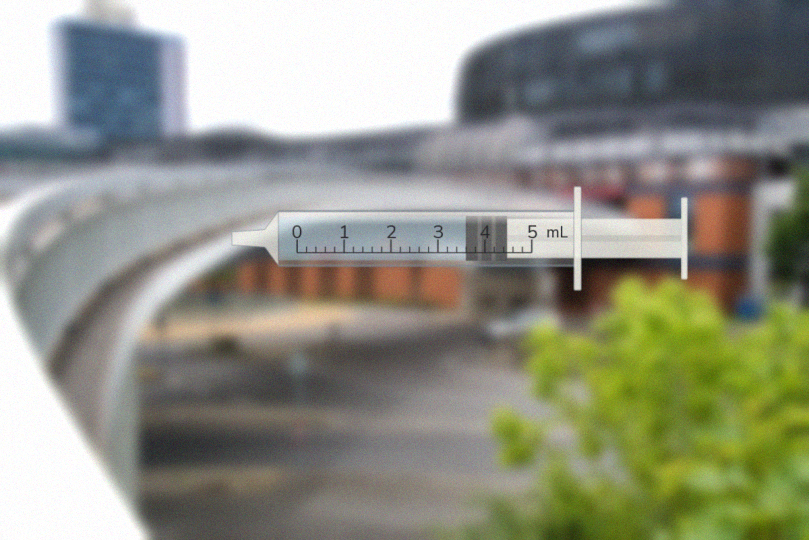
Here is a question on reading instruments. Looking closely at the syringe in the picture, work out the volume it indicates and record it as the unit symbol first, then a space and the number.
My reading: mL 3.6
